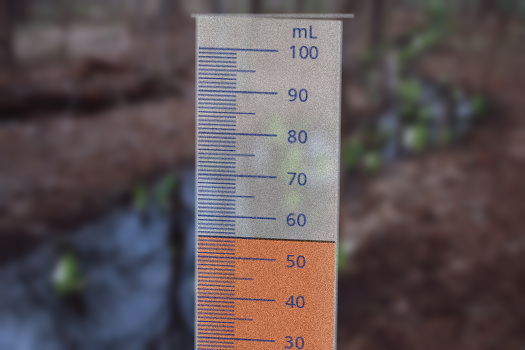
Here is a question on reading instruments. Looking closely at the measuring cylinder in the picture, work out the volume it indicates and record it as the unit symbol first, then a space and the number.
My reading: mL 55
